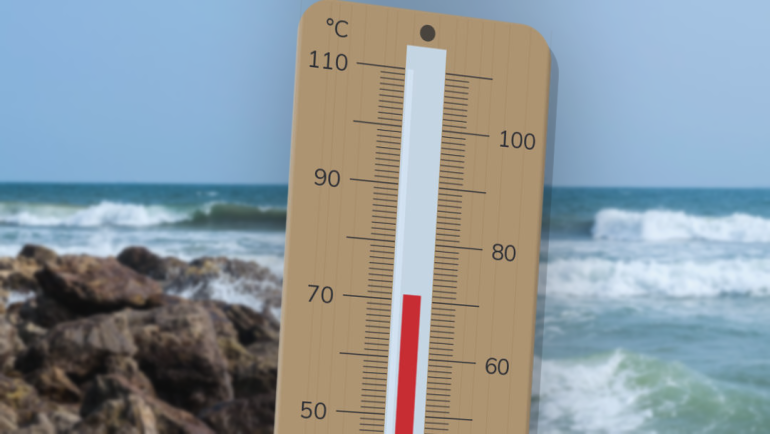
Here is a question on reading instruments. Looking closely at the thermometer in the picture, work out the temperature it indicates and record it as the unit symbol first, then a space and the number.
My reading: °C 71
